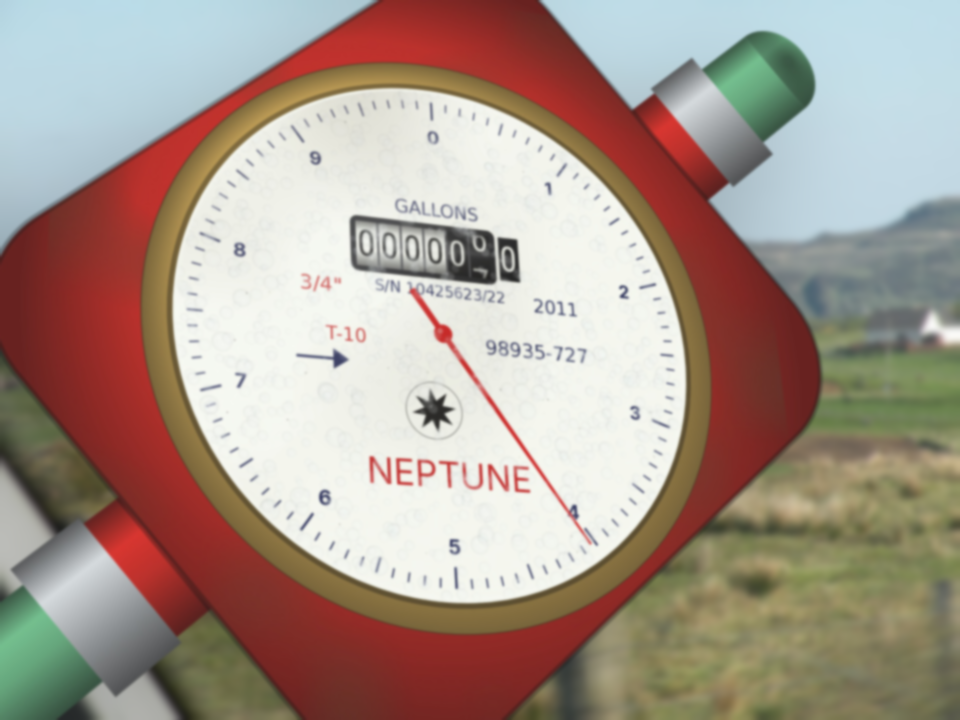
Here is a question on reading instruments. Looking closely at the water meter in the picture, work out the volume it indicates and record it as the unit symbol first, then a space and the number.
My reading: gal 64.0
